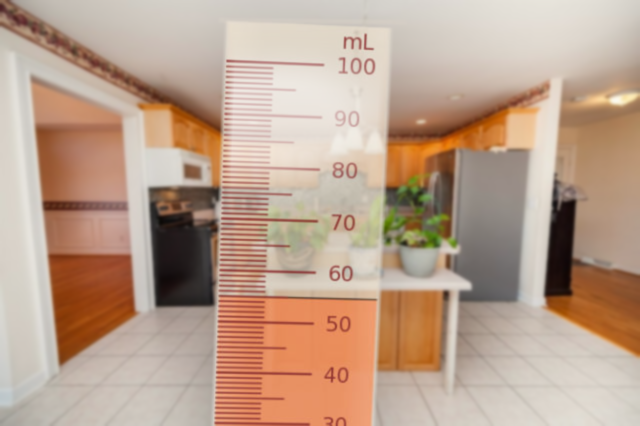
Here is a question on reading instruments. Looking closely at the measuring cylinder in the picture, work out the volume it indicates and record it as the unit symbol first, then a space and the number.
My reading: mL 55
